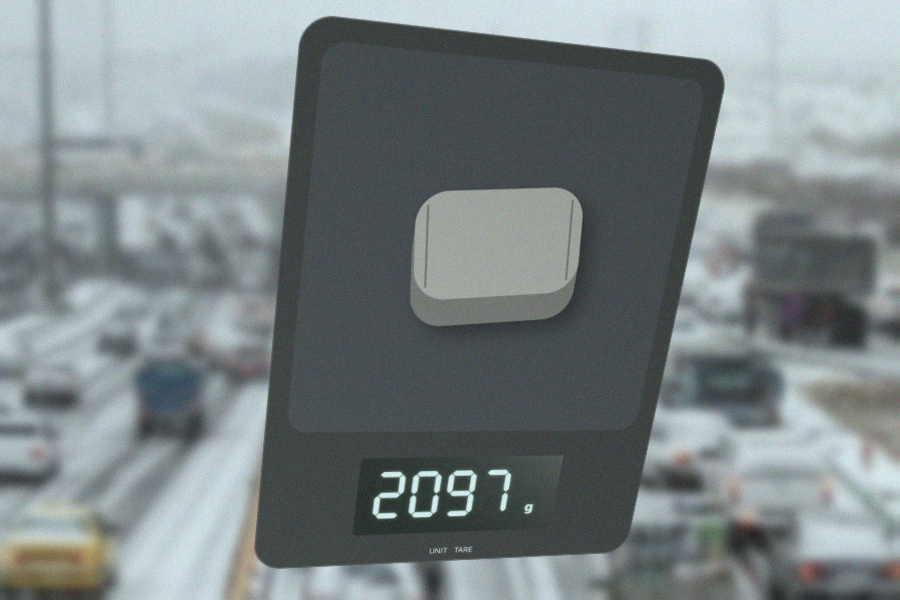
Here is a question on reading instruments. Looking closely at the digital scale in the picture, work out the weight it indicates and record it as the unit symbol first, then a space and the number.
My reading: g 2097
